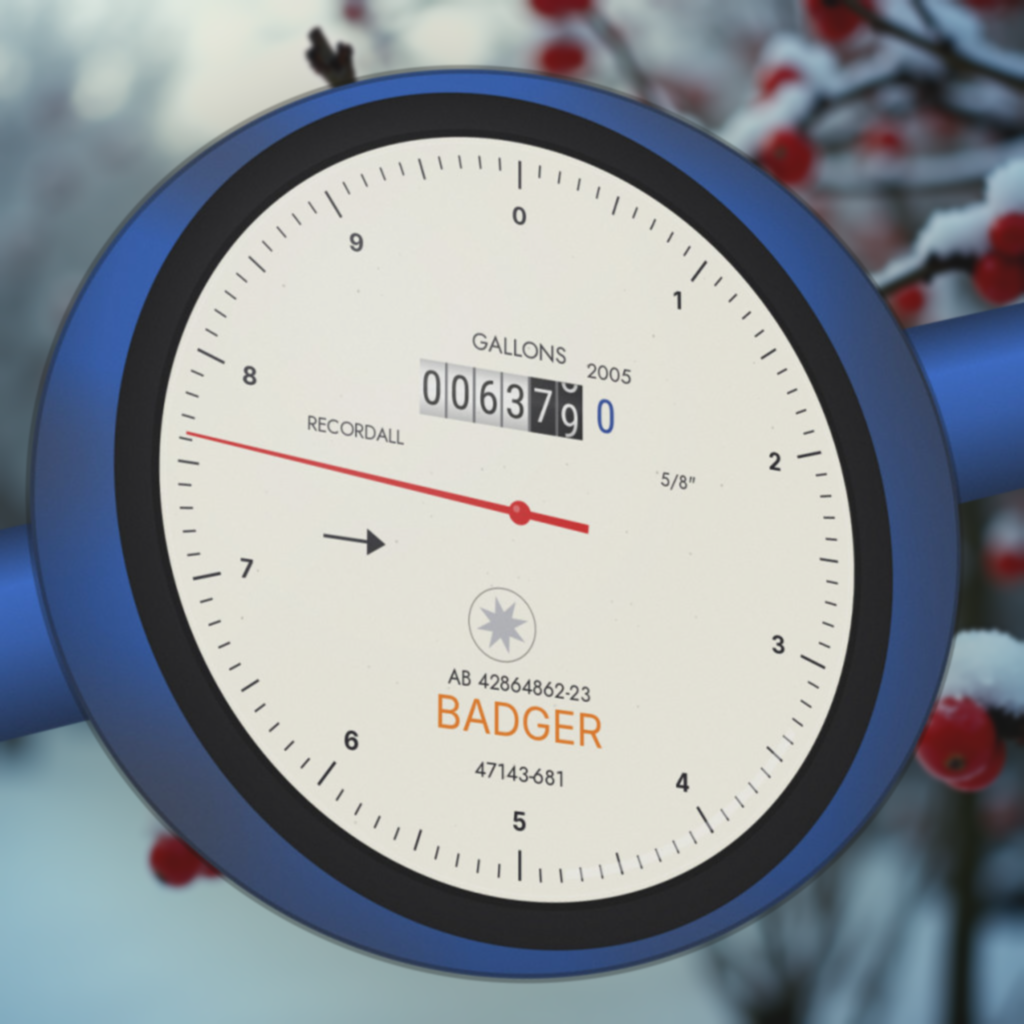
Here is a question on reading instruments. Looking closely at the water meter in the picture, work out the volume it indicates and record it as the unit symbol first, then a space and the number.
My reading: gal 63787.6
